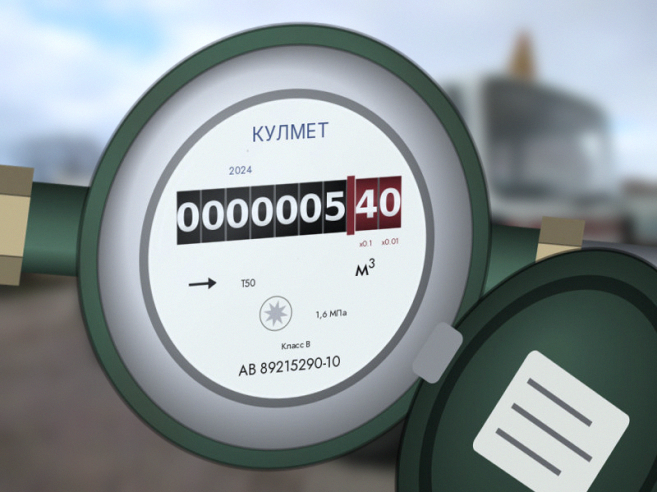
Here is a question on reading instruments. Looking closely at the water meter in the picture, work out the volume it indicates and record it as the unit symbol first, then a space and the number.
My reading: m³ 5.40
